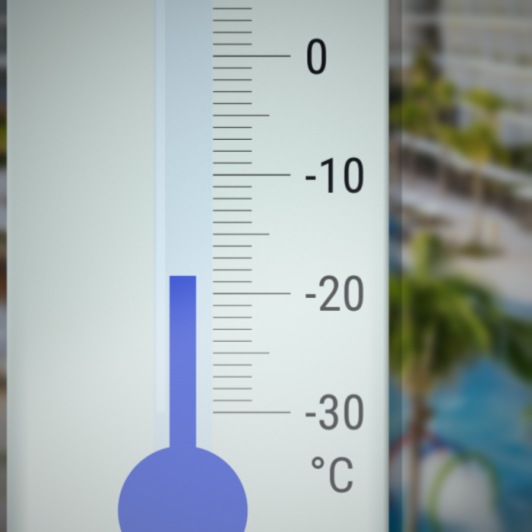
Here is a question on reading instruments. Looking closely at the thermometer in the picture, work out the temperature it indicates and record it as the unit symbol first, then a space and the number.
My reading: °C -18.5
